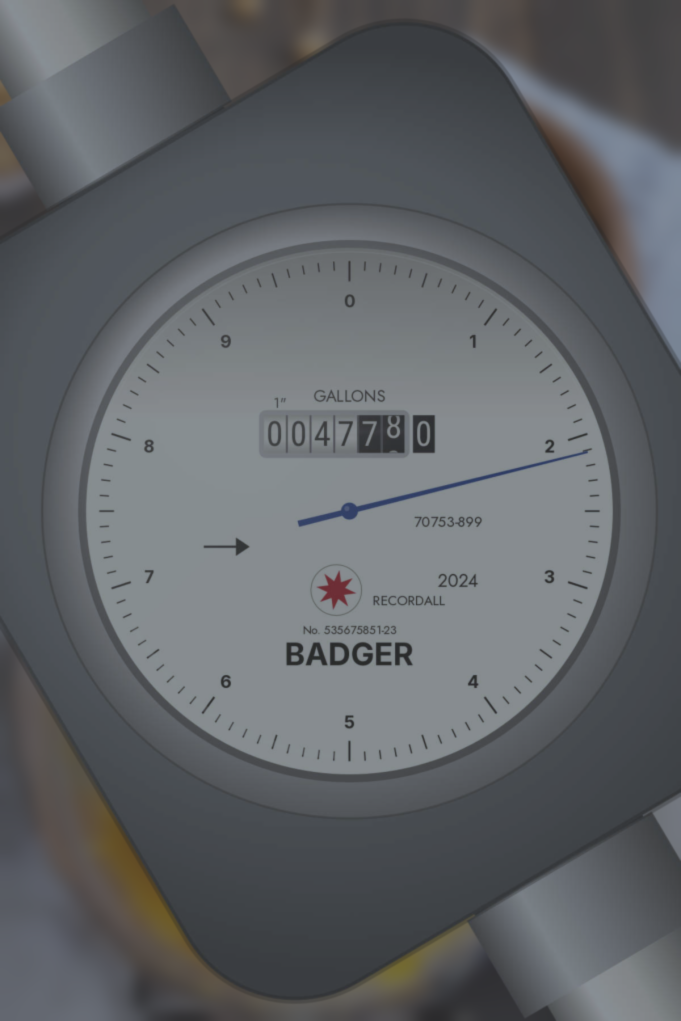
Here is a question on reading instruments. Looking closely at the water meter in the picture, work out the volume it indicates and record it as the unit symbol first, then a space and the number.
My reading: gal 47782.1
